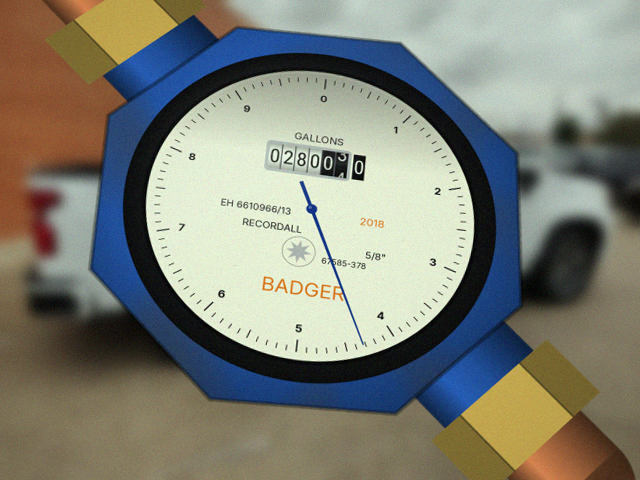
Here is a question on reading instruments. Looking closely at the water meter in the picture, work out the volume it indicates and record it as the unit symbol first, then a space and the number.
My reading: gal 280034.3
